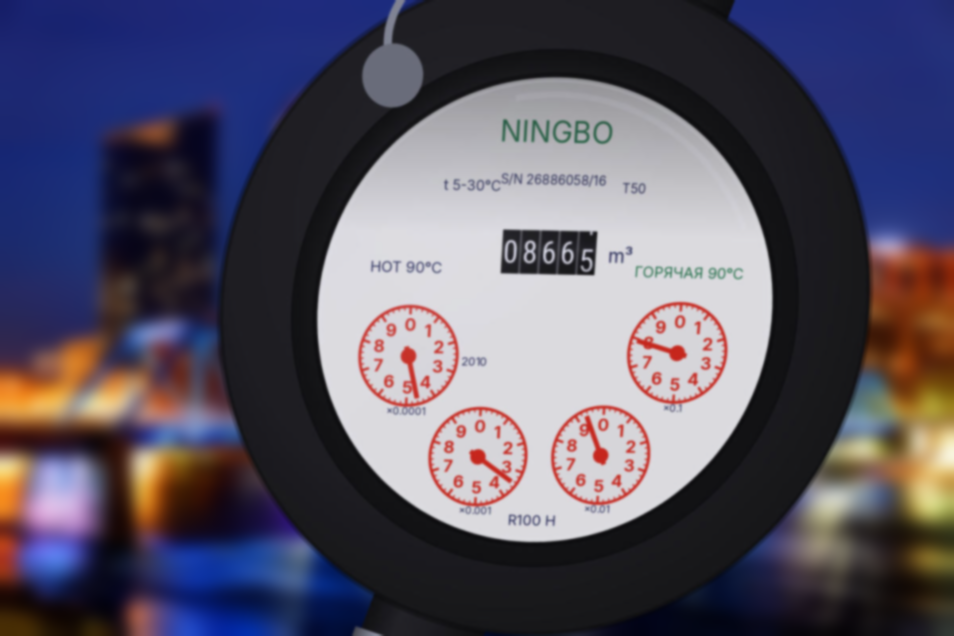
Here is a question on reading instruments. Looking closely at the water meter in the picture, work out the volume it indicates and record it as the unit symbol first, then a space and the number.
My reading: m³ 8664.7934
